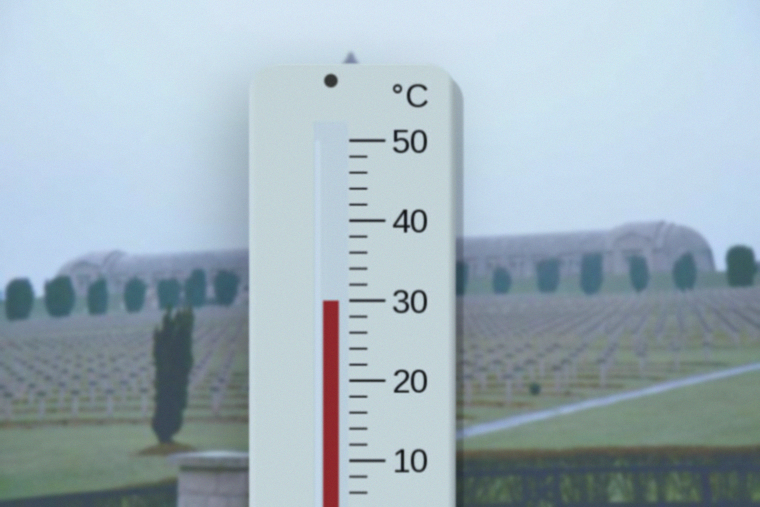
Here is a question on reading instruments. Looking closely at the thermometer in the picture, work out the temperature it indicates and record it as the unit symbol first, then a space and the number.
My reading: °C 30
